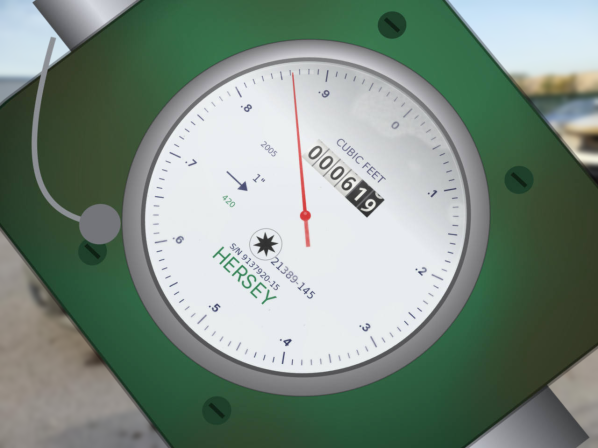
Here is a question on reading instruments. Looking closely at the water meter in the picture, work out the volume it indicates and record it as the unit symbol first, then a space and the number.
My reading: ft³ 618.86
